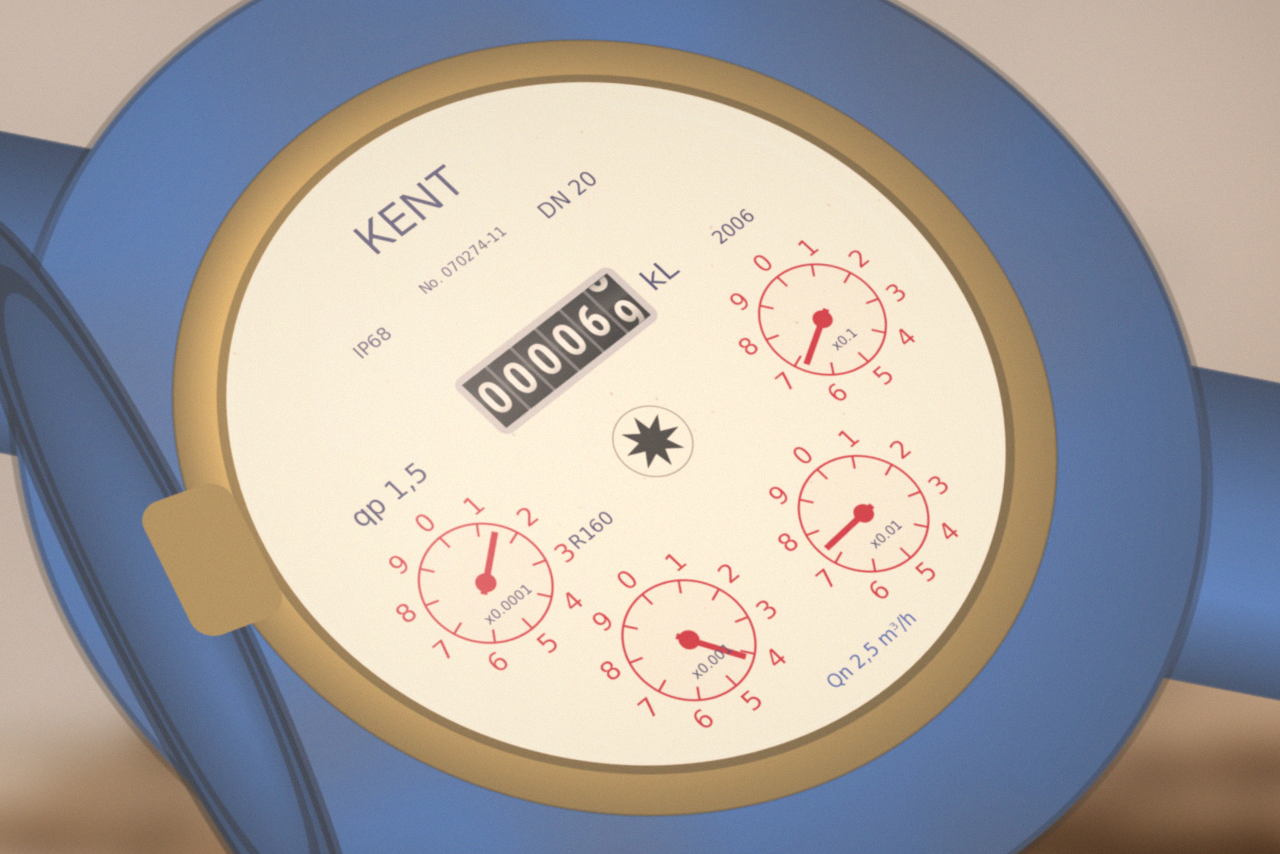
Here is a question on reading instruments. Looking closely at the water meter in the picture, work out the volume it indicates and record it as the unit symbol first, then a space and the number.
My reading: kL 68.6741
